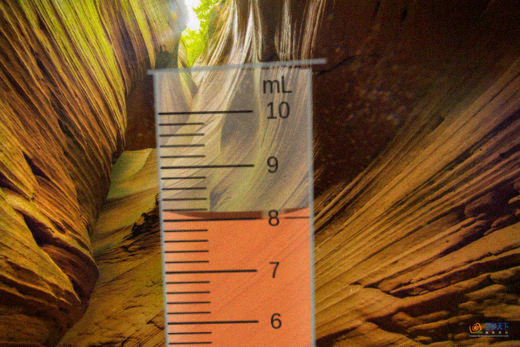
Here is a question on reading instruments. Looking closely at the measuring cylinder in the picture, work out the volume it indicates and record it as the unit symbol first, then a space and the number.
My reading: mL 8
